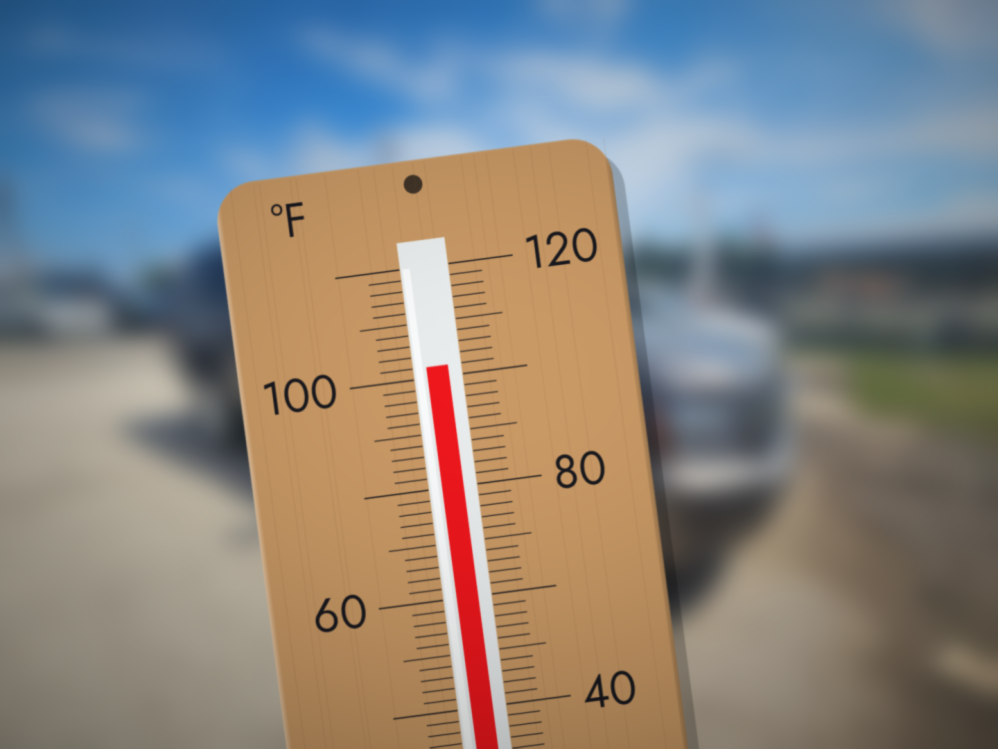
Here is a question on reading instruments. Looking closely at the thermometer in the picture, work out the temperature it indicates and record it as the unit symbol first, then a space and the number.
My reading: °F 102
